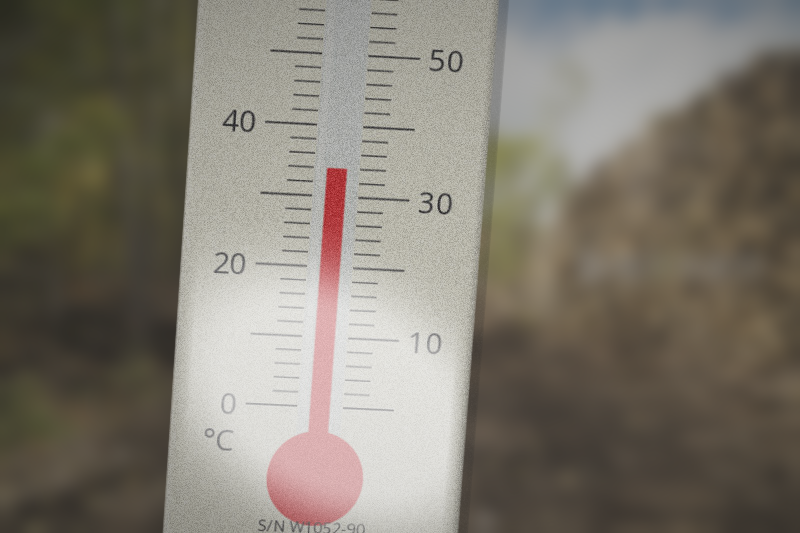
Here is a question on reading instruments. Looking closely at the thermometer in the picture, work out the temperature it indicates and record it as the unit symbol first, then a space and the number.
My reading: °C 34
